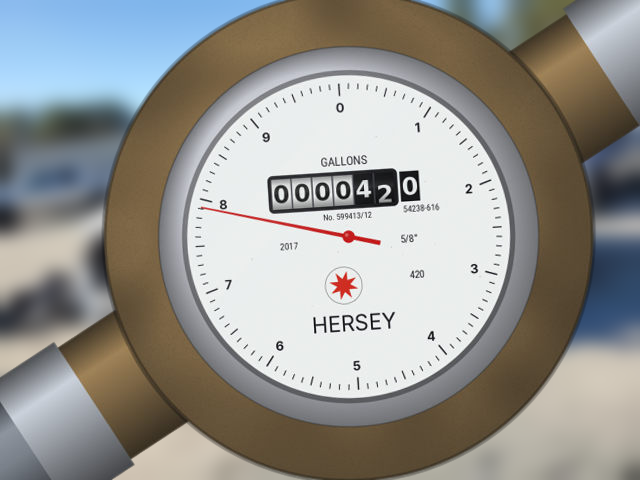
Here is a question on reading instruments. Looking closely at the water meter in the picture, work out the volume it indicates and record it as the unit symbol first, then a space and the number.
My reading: gal 417.9
